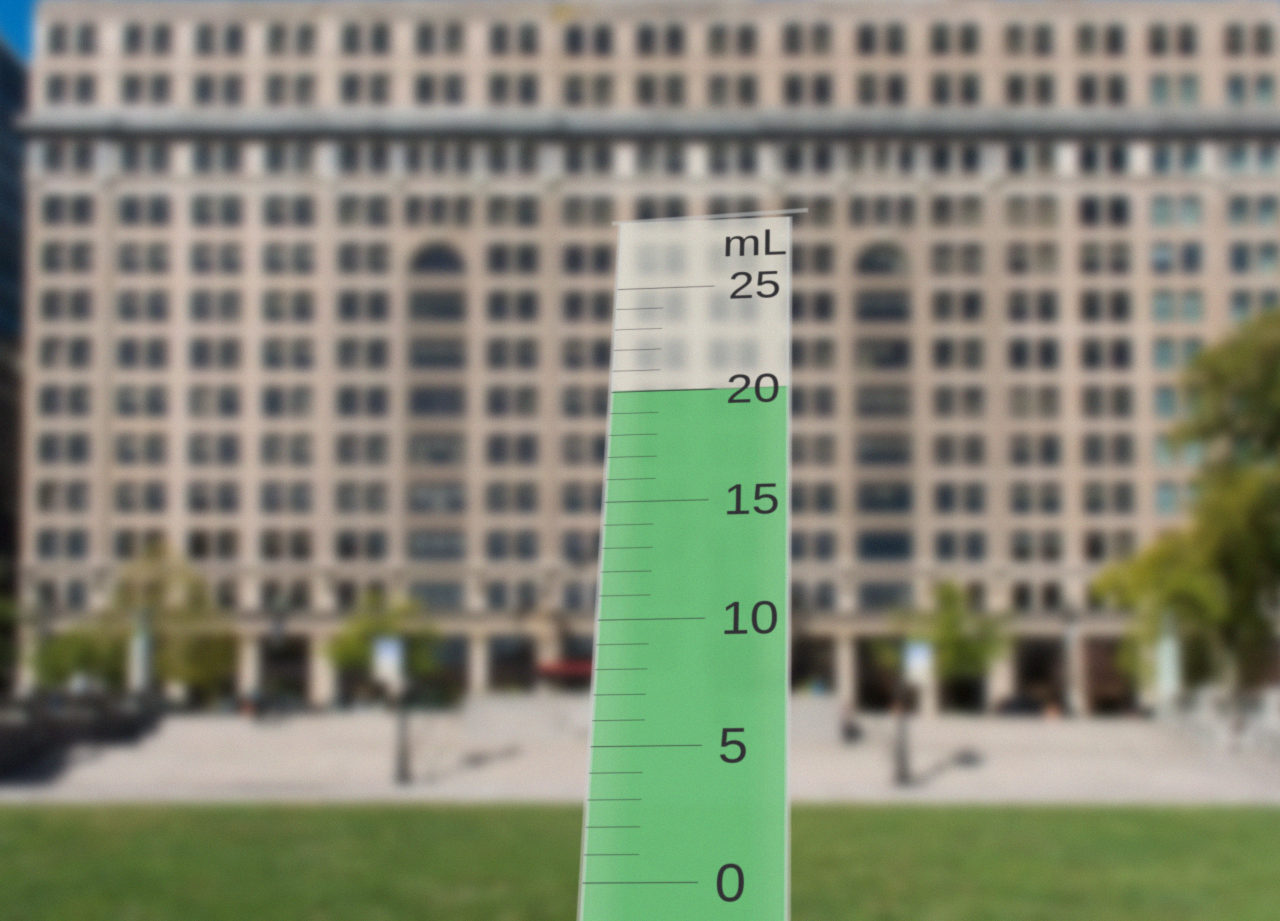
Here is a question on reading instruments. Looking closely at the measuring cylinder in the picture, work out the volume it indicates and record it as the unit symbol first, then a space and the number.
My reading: mL 20
